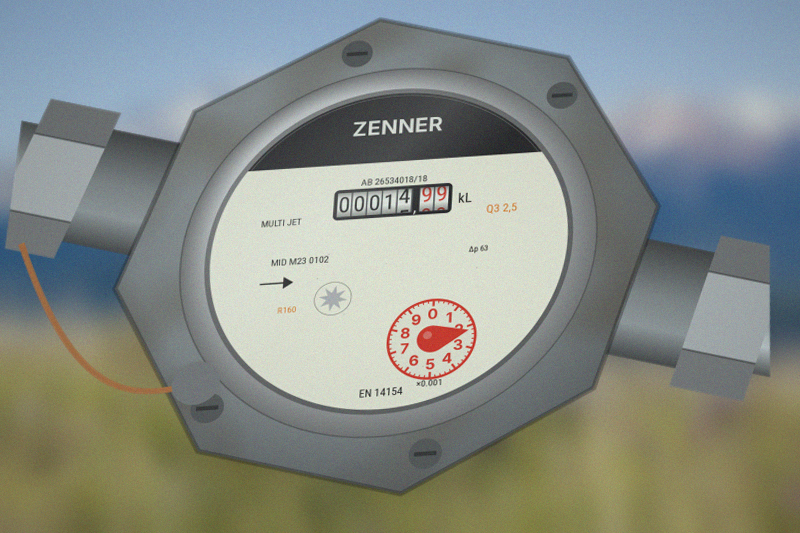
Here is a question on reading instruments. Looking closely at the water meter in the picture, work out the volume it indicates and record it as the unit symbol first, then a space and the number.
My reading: kL 14.992
